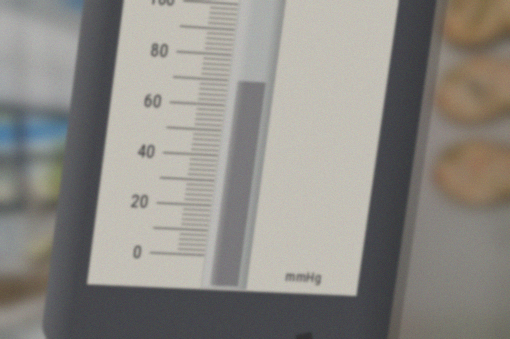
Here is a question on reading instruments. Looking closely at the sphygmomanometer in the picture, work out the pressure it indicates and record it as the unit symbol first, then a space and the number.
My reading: mmHg 70
